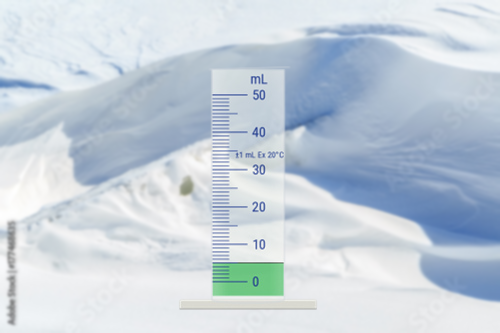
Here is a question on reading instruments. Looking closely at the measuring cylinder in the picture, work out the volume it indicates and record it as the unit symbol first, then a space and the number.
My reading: mL 5
